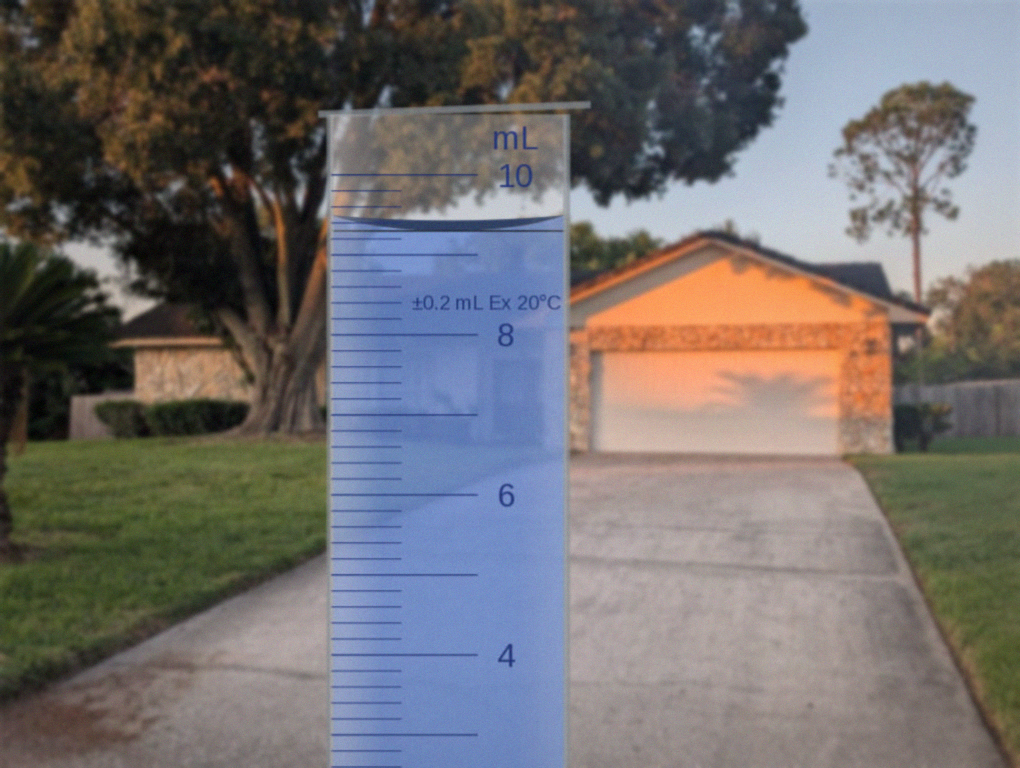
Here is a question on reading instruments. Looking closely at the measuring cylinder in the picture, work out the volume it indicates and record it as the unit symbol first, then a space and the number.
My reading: mL 9.3
